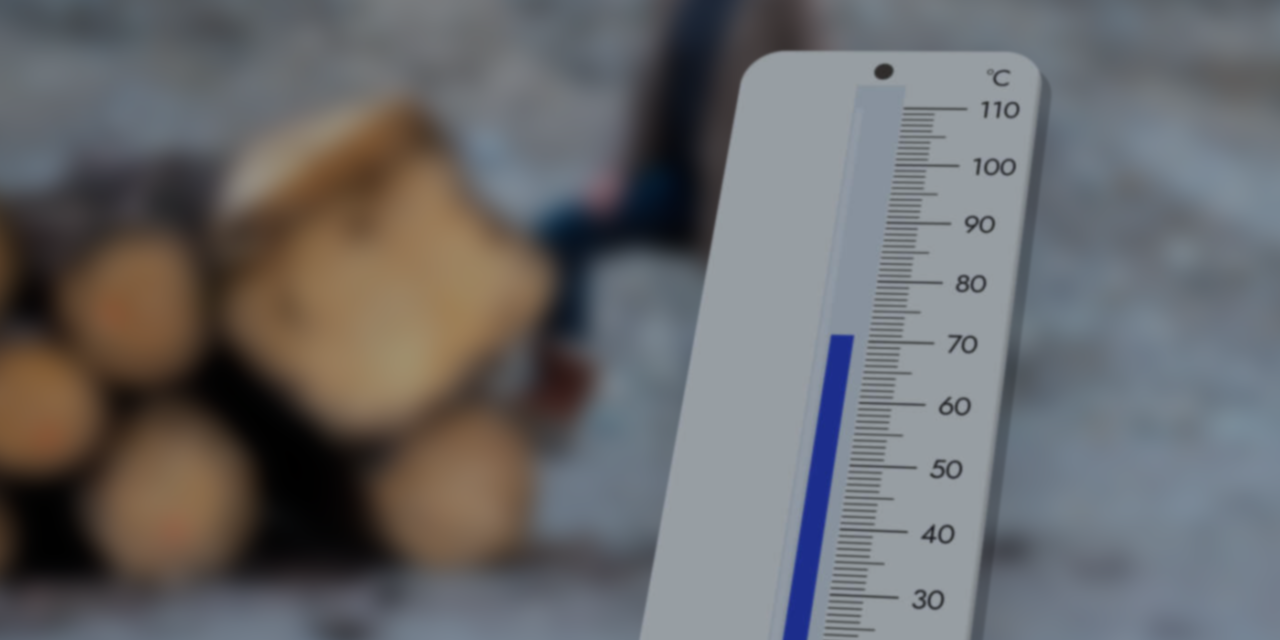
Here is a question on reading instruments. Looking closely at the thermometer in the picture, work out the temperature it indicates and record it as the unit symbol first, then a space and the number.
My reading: °C 71
